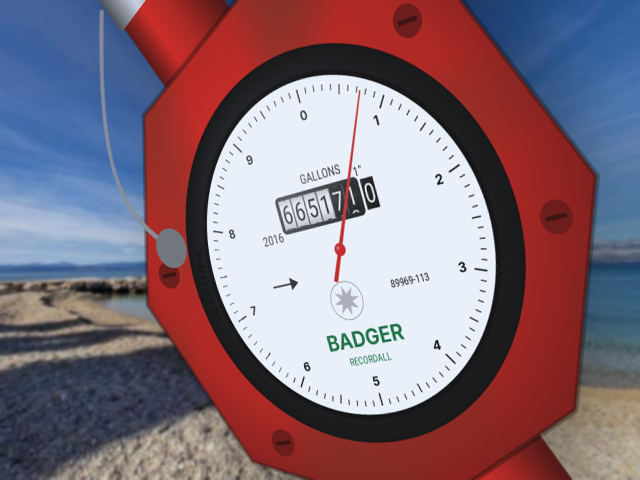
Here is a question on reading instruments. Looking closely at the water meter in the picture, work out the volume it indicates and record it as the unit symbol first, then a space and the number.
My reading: gal 6651710.7
